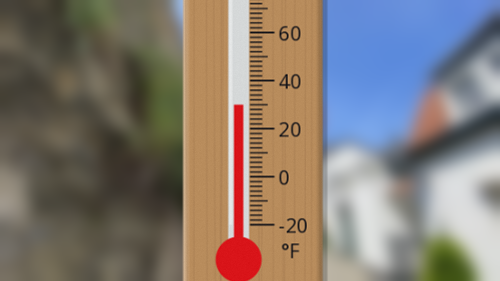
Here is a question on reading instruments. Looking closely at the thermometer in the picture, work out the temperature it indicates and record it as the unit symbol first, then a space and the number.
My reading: °F 30
